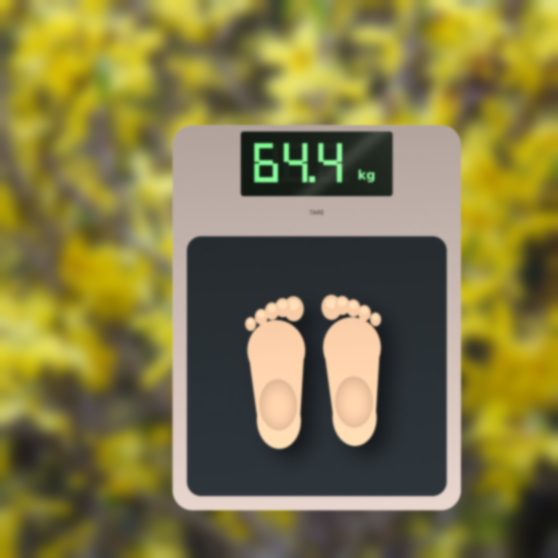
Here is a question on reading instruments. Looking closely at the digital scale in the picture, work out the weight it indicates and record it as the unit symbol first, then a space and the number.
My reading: kg 64.4
